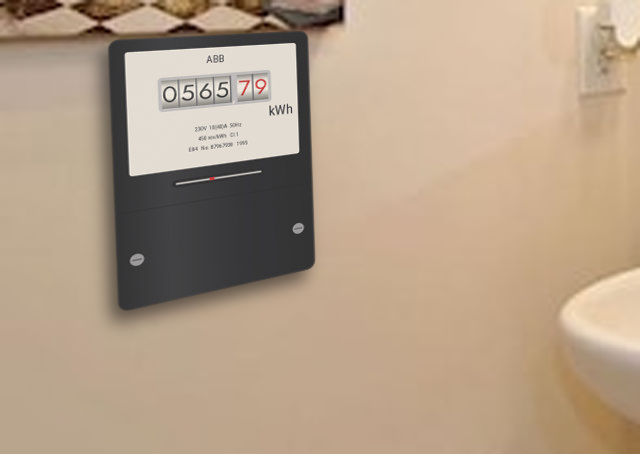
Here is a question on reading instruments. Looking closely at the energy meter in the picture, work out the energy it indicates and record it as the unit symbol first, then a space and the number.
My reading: kWh 565.79
